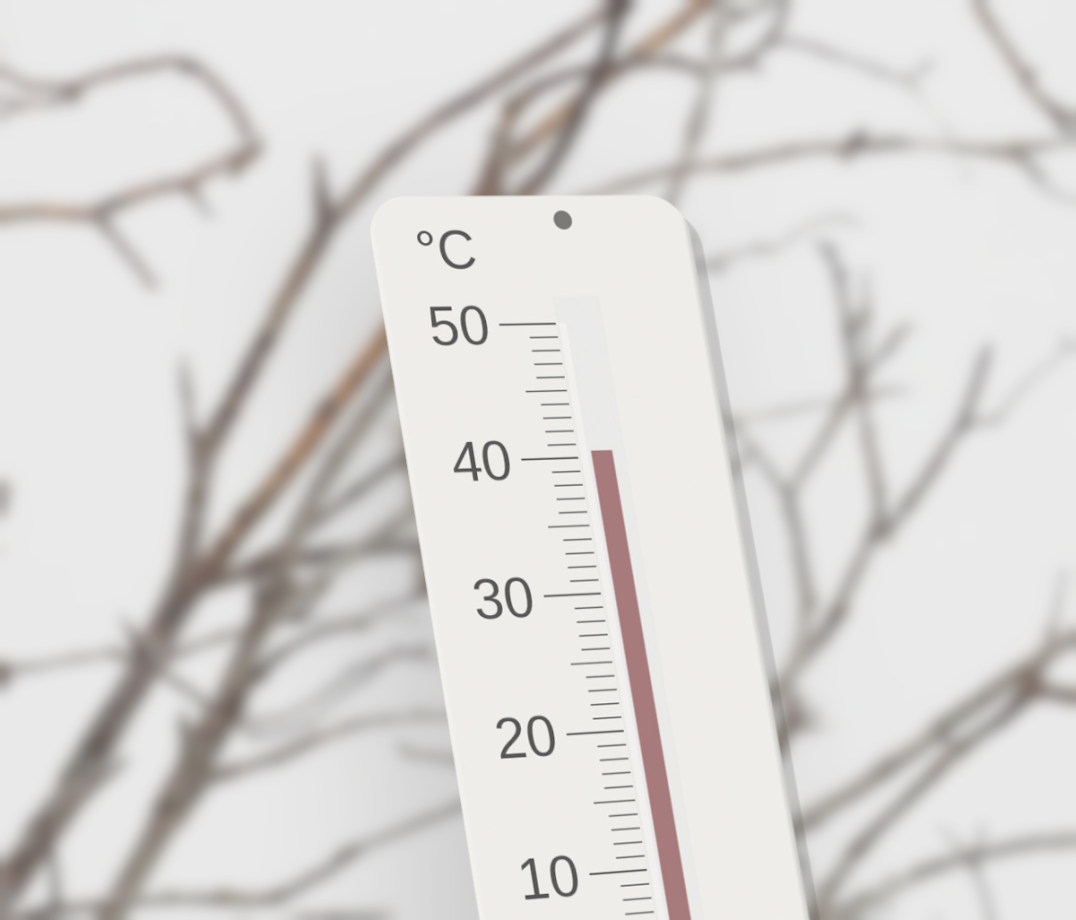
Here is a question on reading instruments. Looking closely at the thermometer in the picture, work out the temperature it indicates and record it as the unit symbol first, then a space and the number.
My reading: °C 40.5
